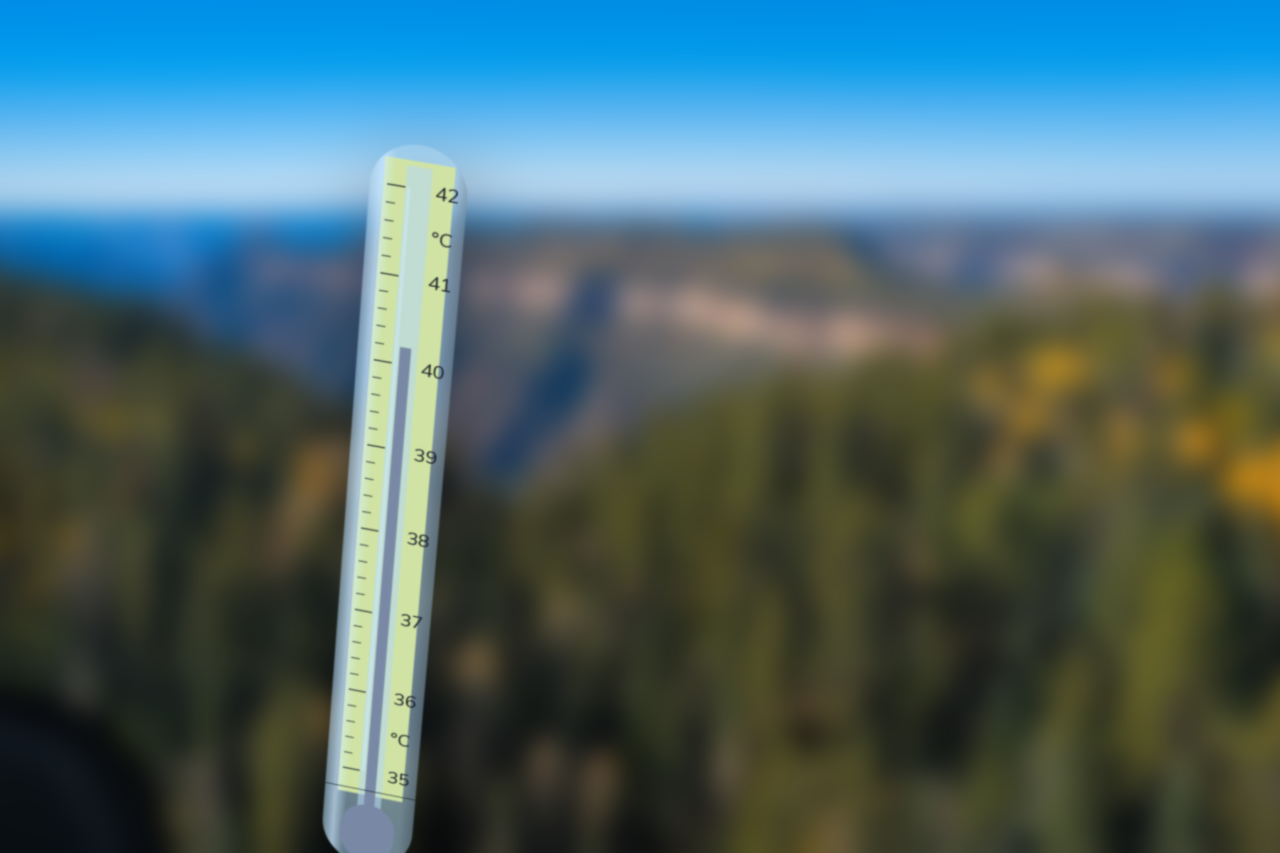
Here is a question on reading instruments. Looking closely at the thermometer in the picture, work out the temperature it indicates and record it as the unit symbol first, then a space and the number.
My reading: °C 40.2
